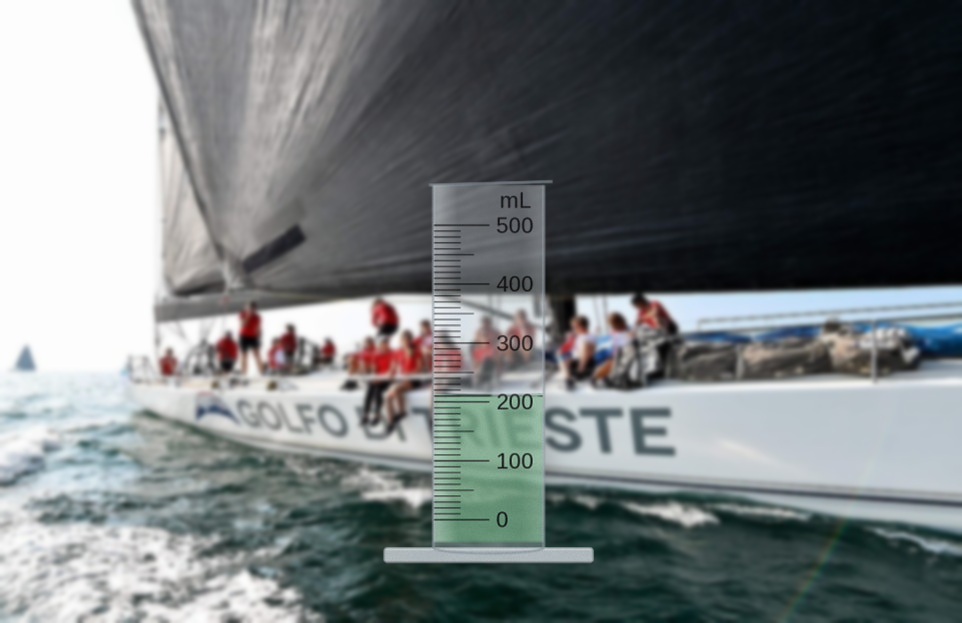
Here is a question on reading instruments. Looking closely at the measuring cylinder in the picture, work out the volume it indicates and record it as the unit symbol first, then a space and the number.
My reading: mL 210
